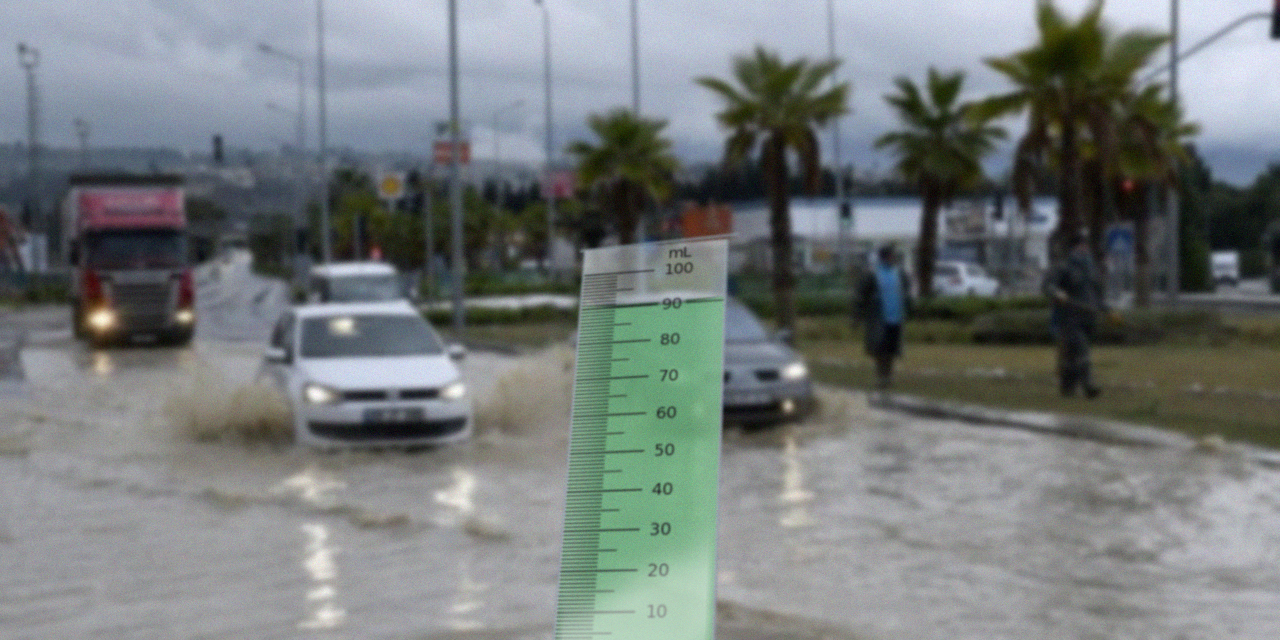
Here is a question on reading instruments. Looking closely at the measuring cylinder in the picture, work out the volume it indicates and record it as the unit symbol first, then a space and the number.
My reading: mL 90
